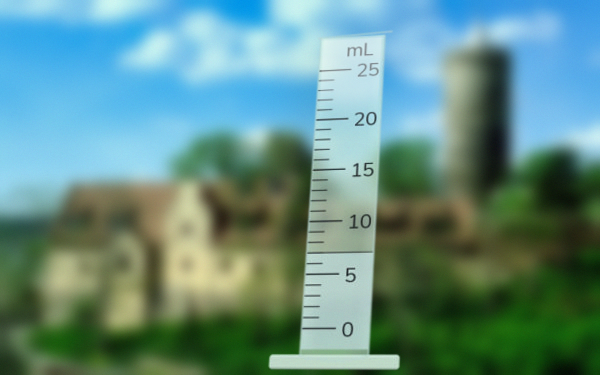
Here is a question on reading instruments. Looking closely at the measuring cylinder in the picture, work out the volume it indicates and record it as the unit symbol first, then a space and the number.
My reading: mL 7
